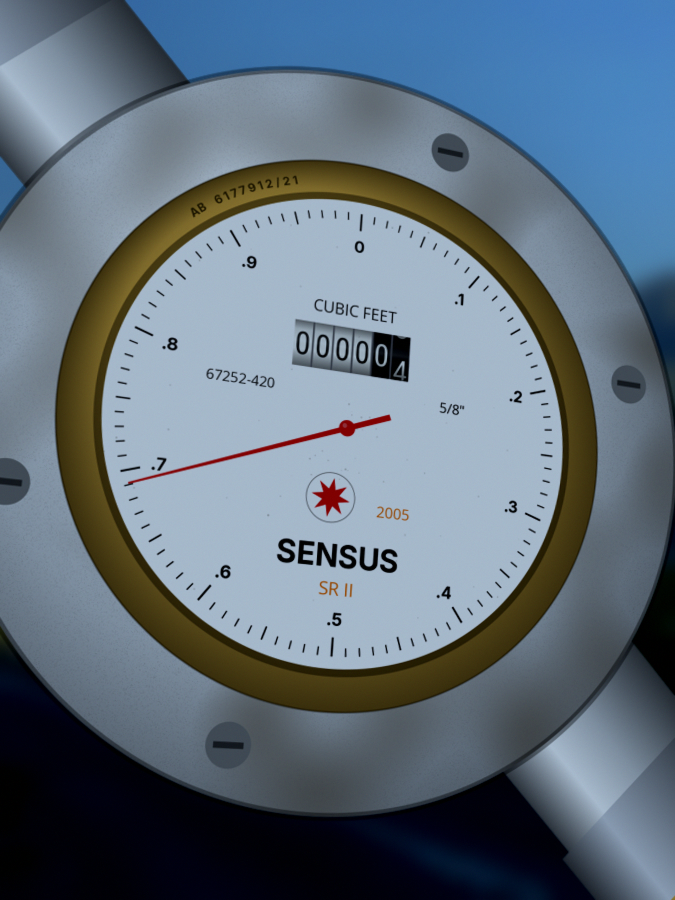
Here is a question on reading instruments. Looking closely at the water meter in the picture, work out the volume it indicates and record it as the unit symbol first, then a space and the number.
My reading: ft³ 3.69
